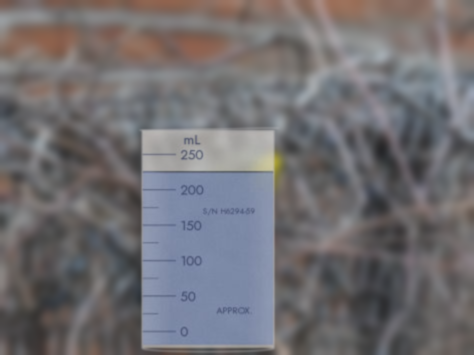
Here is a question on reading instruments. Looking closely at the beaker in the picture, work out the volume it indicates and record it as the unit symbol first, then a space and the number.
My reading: mL 225
